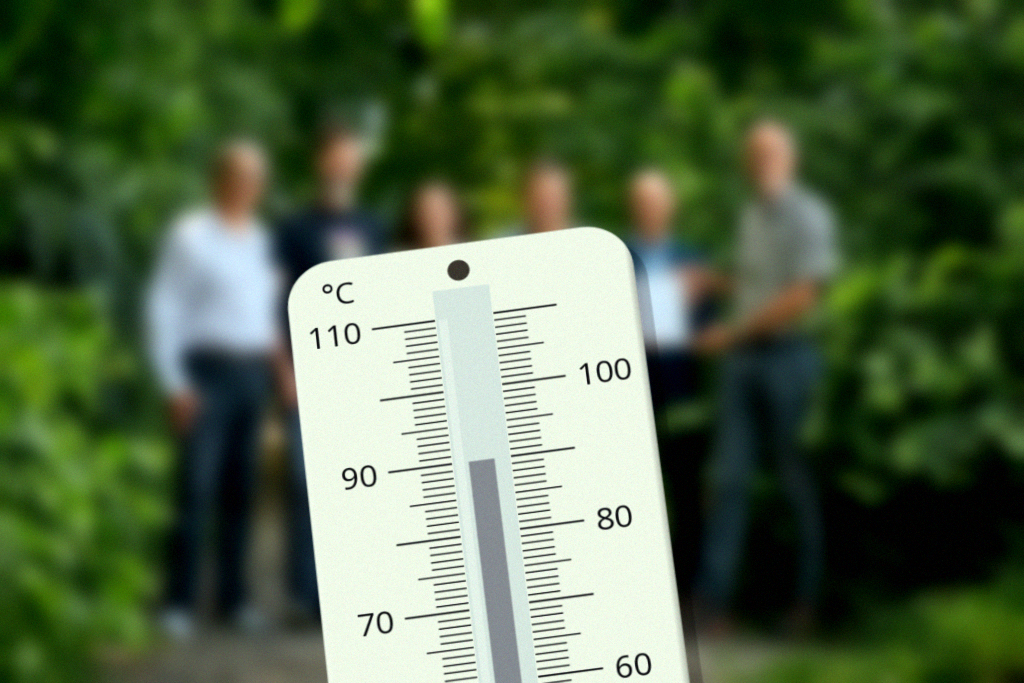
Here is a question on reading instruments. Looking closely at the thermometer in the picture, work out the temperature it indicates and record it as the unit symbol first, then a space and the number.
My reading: °C 90
